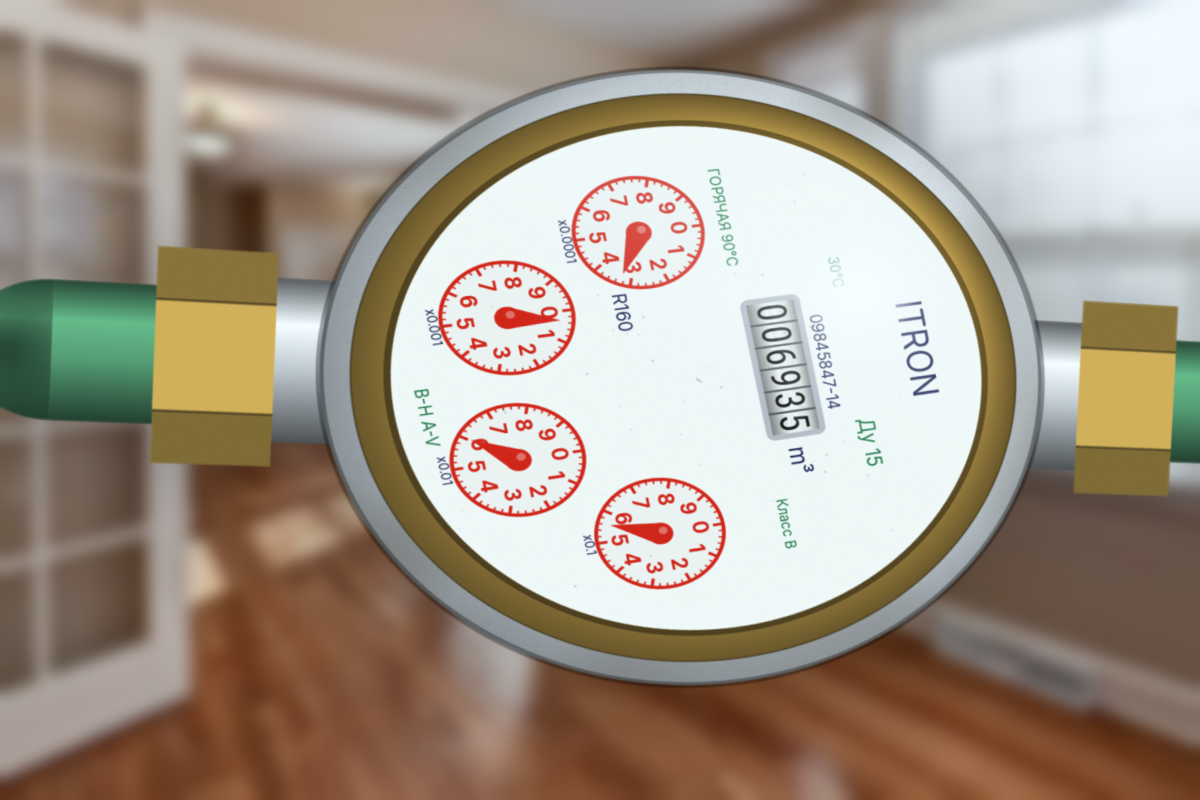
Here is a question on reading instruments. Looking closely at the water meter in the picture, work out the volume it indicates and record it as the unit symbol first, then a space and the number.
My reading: m³ 6935.5603
